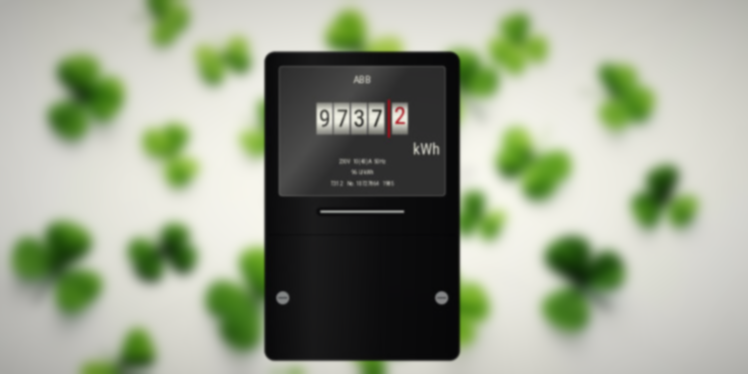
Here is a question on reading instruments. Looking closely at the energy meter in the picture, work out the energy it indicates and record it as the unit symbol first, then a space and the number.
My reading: kWh 9737.2
